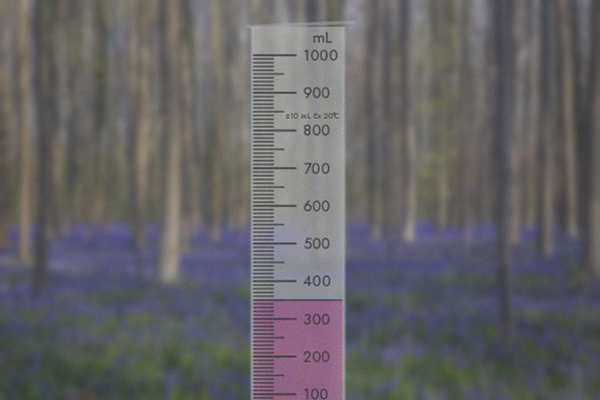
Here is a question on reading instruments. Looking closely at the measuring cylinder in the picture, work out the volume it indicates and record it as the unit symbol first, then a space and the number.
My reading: mL 350
